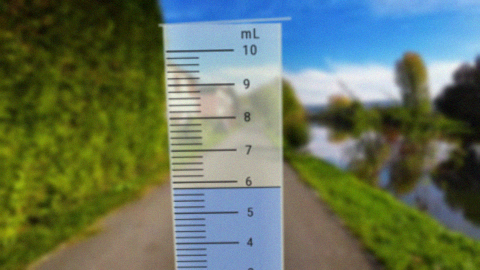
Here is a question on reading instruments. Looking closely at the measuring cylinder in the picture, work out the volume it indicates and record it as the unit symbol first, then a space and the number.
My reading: mL 5.8
